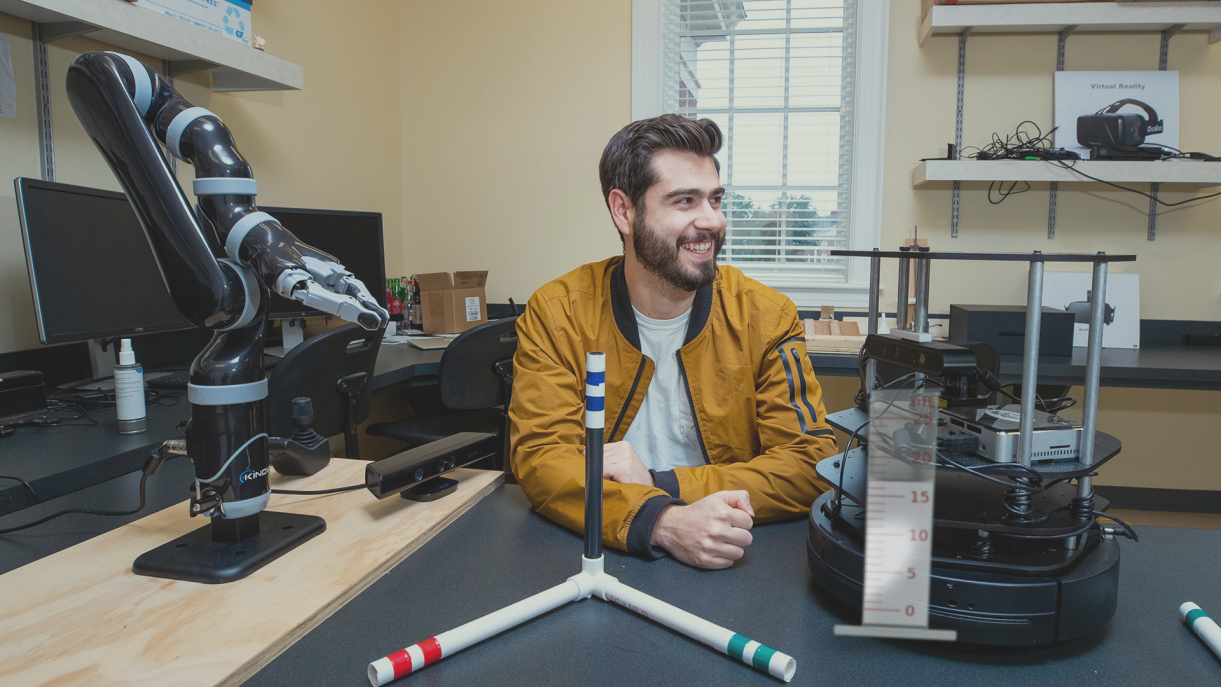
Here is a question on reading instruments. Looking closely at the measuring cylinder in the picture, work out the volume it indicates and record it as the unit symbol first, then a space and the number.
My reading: mL 17
